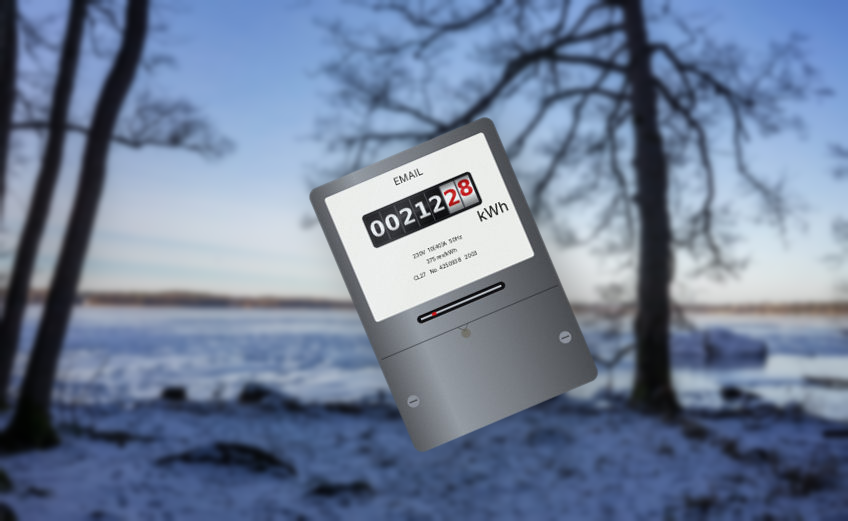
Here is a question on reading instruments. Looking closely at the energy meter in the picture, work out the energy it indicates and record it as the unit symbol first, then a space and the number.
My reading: kWh 212.28
